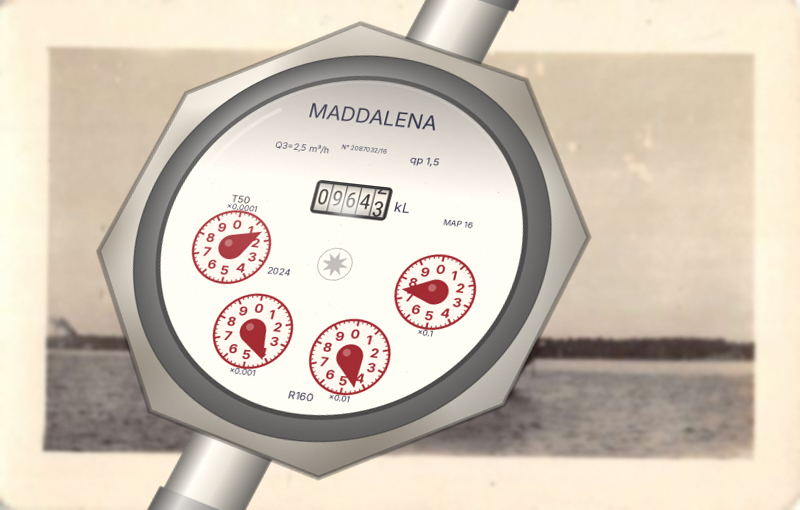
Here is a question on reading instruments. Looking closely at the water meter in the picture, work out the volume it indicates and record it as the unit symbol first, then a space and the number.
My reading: kL 9642.7441
